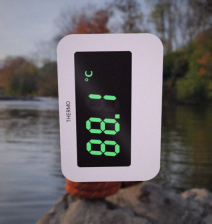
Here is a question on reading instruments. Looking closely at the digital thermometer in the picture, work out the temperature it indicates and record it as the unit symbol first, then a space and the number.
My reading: °C 88.1
